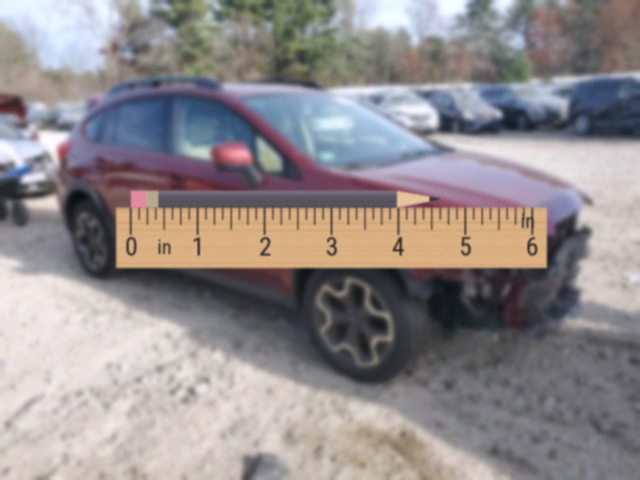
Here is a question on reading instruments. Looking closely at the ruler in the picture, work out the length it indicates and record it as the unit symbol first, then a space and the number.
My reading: in 4.625
